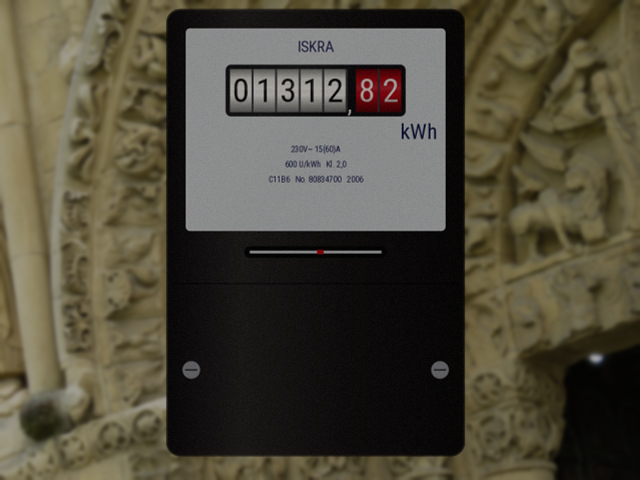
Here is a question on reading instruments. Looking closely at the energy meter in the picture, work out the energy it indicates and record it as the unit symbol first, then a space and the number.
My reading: kWh 1312.82
